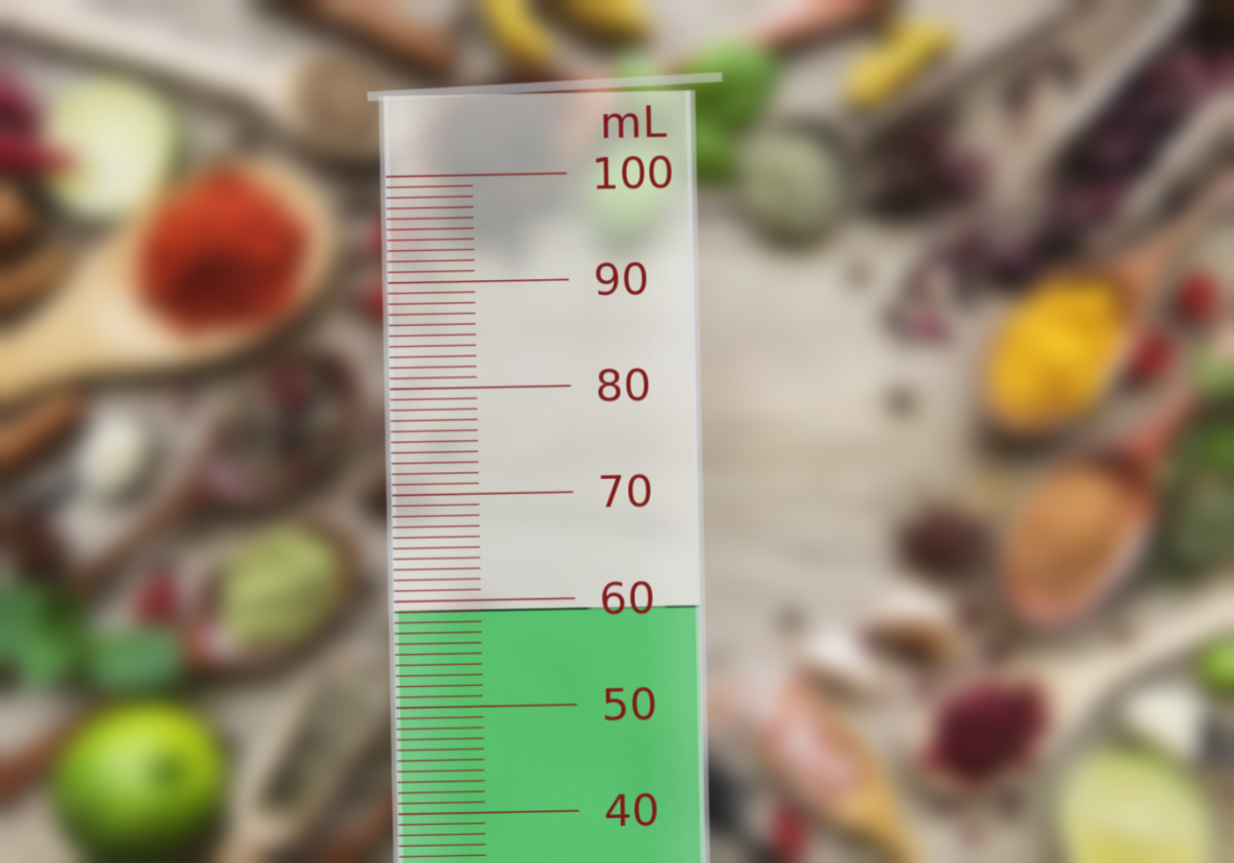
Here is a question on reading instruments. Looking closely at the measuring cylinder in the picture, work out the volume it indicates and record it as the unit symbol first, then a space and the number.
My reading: mL 59
